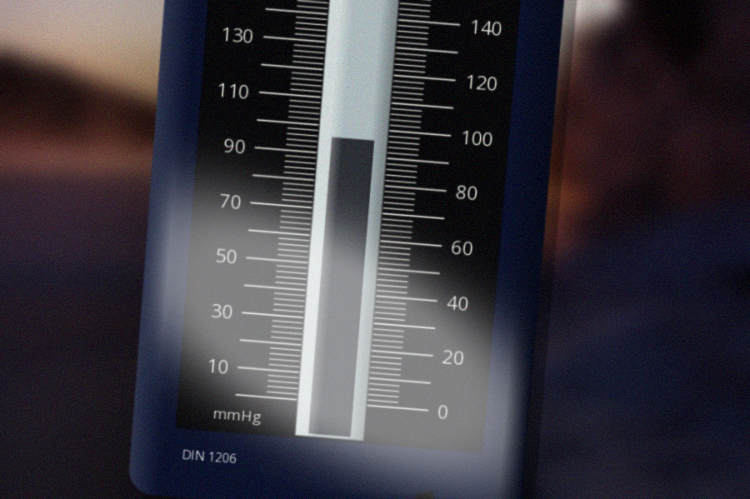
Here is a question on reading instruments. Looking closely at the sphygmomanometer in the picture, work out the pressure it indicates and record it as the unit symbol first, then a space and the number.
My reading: mmHg 96
